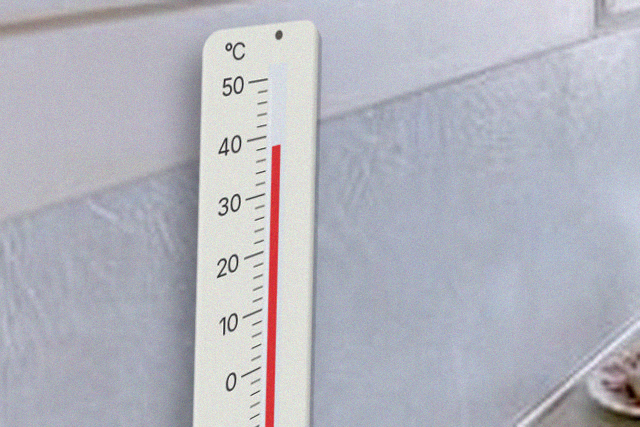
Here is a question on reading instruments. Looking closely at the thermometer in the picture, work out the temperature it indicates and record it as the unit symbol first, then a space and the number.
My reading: °C 38
